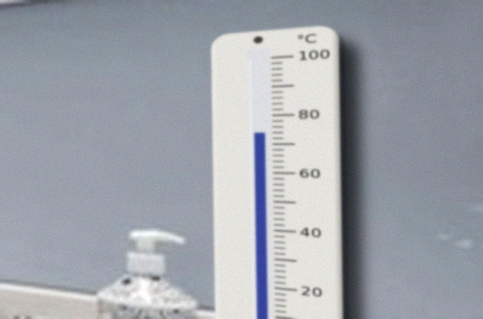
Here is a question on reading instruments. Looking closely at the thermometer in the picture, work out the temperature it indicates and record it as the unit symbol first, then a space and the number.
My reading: °C 74
